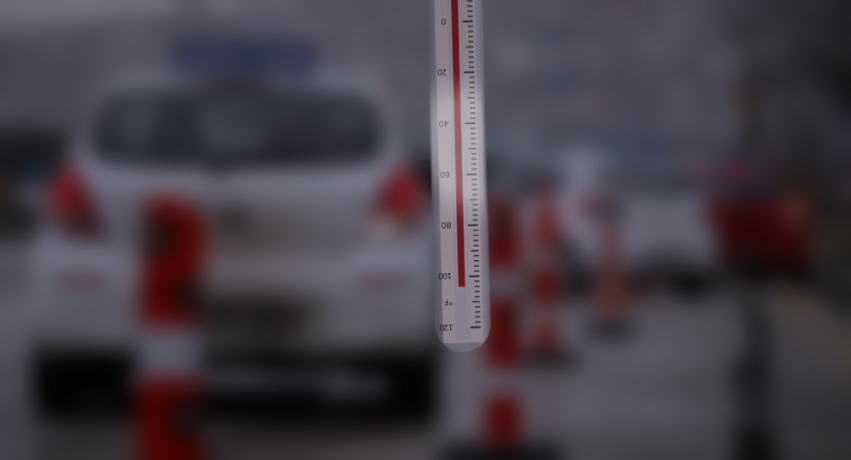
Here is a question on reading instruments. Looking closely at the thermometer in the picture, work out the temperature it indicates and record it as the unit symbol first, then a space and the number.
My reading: °F 104
